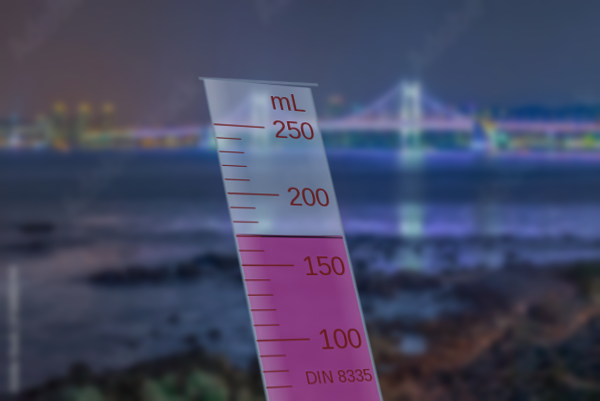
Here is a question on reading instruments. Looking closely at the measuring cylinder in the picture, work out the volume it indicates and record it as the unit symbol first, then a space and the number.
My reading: mL 170
